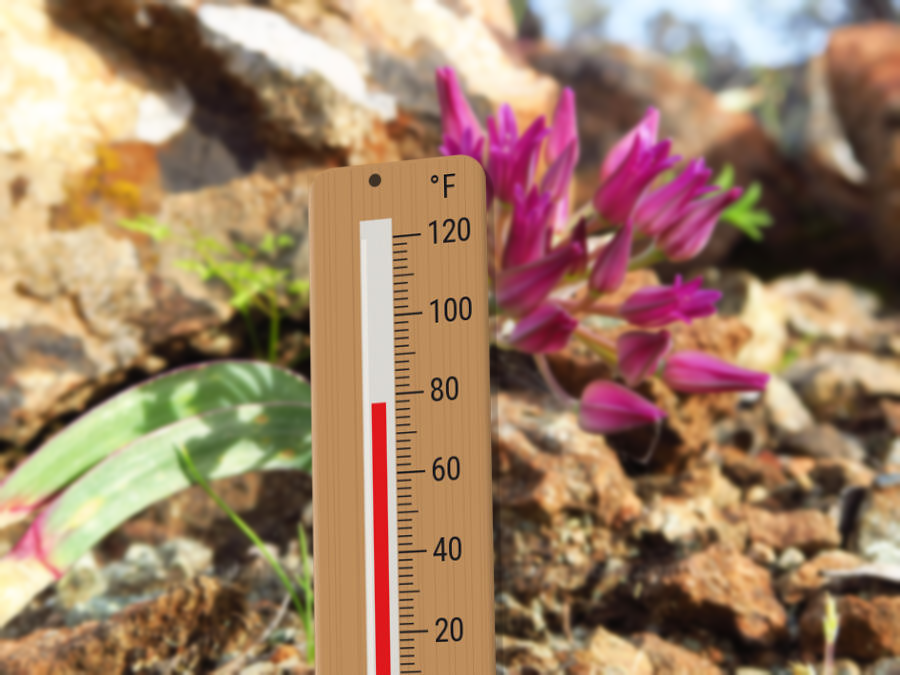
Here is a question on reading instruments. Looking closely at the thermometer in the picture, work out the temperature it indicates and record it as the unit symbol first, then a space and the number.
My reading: °F 78
